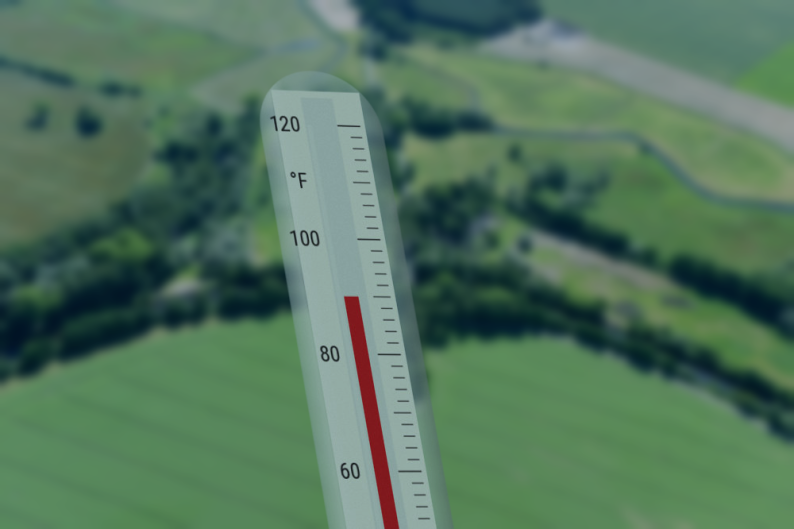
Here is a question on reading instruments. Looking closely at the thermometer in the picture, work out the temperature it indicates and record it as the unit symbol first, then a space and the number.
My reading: °F 90
